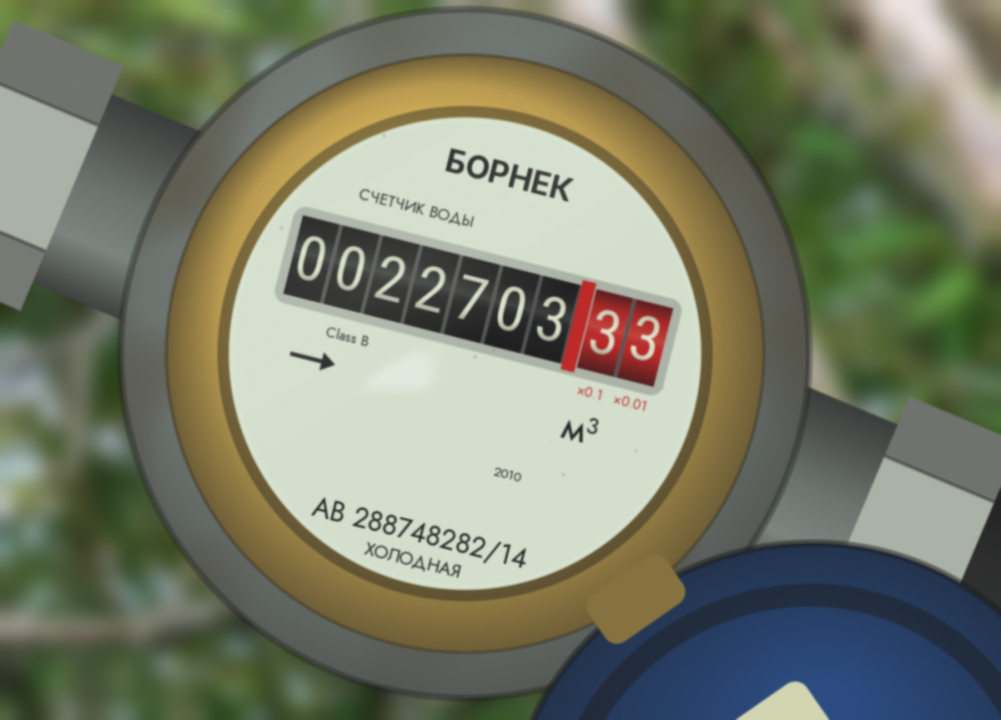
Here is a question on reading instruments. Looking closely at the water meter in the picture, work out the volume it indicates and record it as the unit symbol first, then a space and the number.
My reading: m³ 22703.33
